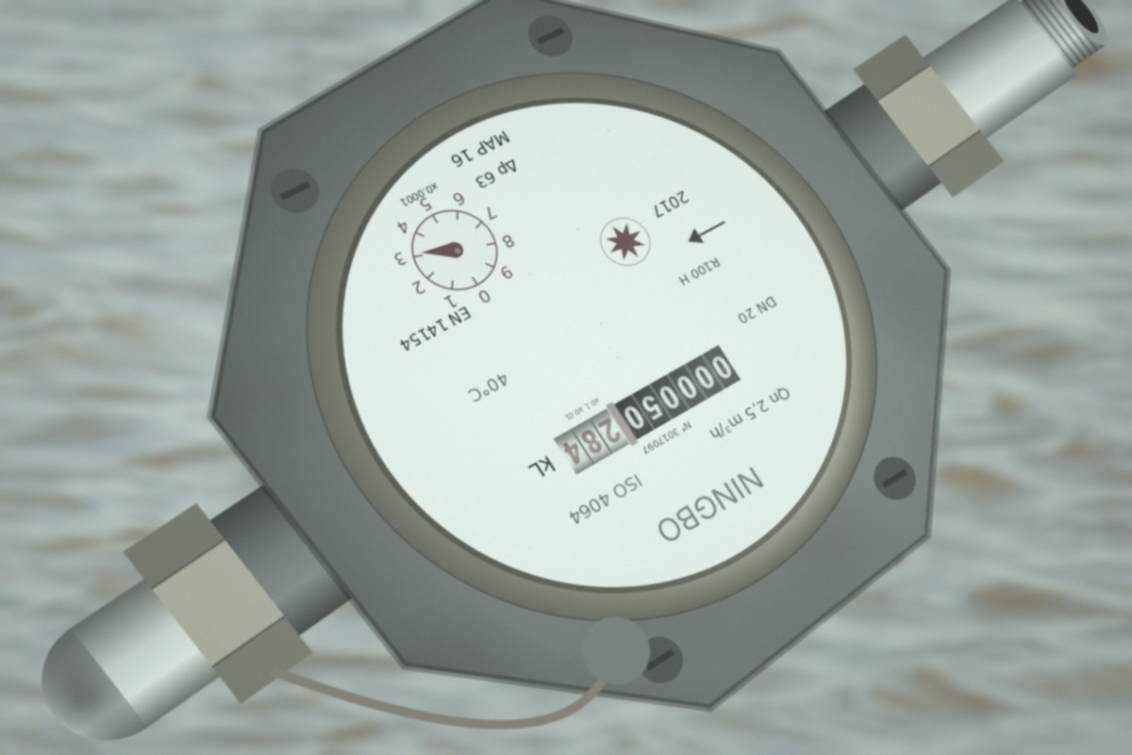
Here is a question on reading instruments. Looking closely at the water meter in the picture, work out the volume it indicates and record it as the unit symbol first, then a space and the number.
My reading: kL 50.2843
